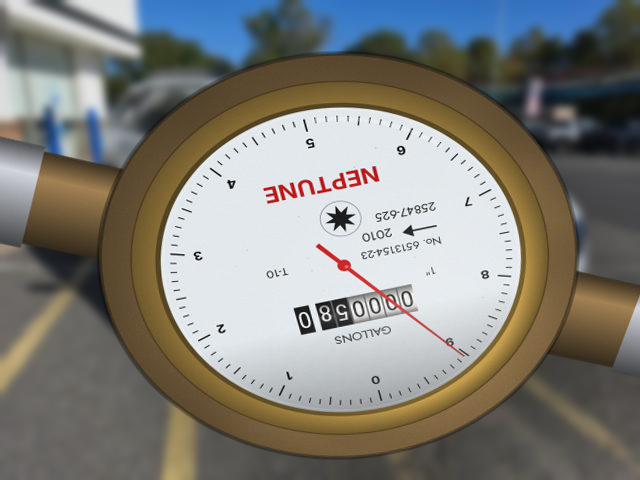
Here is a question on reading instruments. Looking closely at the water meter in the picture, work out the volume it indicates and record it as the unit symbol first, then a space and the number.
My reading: gal 579.0
